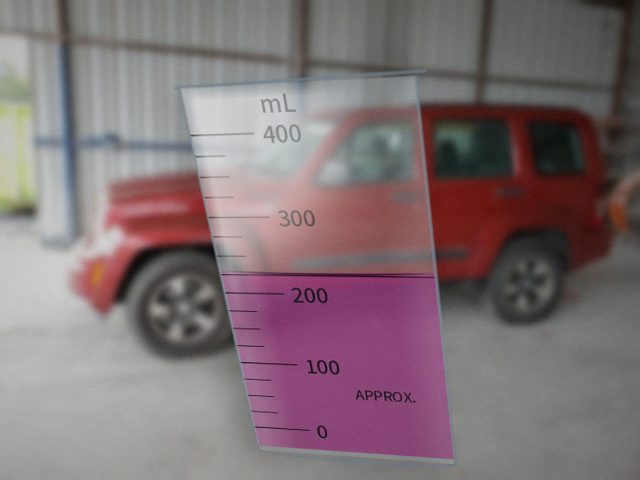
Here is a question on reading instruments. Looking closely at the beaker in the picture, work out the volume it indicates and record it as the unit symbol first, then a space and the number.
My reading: mL 225
